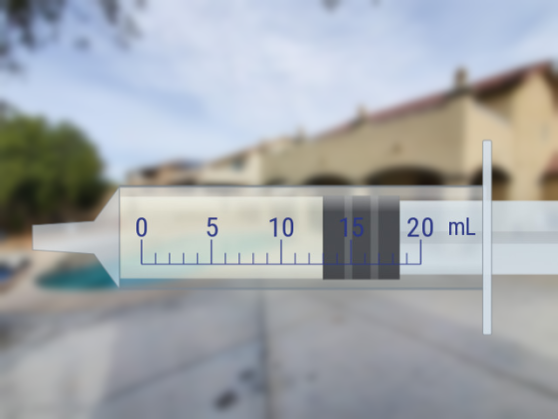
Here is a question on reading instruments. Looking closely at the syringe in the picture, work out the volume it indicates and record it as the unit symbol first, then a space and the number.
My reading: mL 13
